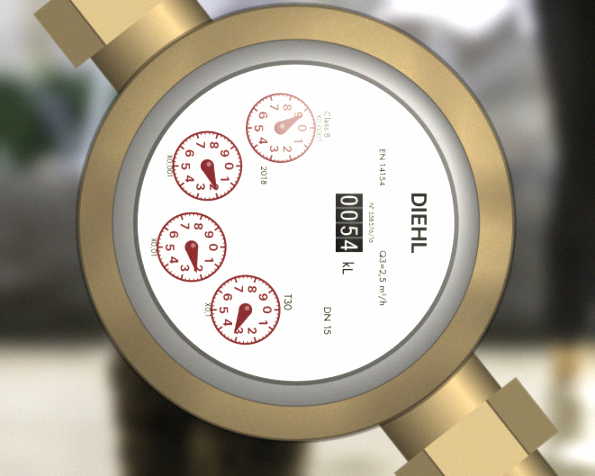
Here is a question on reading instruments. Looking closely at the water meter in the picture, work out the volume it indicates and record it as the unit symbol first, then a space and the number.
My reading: kL 54.3219
